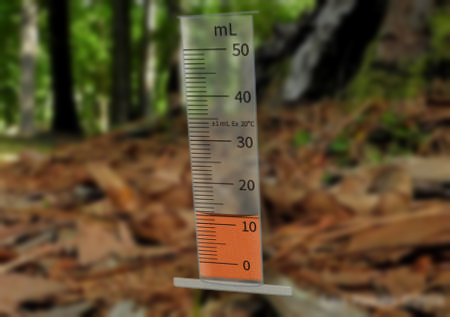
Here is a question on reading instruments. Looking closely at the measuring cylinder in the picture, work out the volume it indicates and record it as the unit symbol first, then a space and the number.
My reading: mL 12
